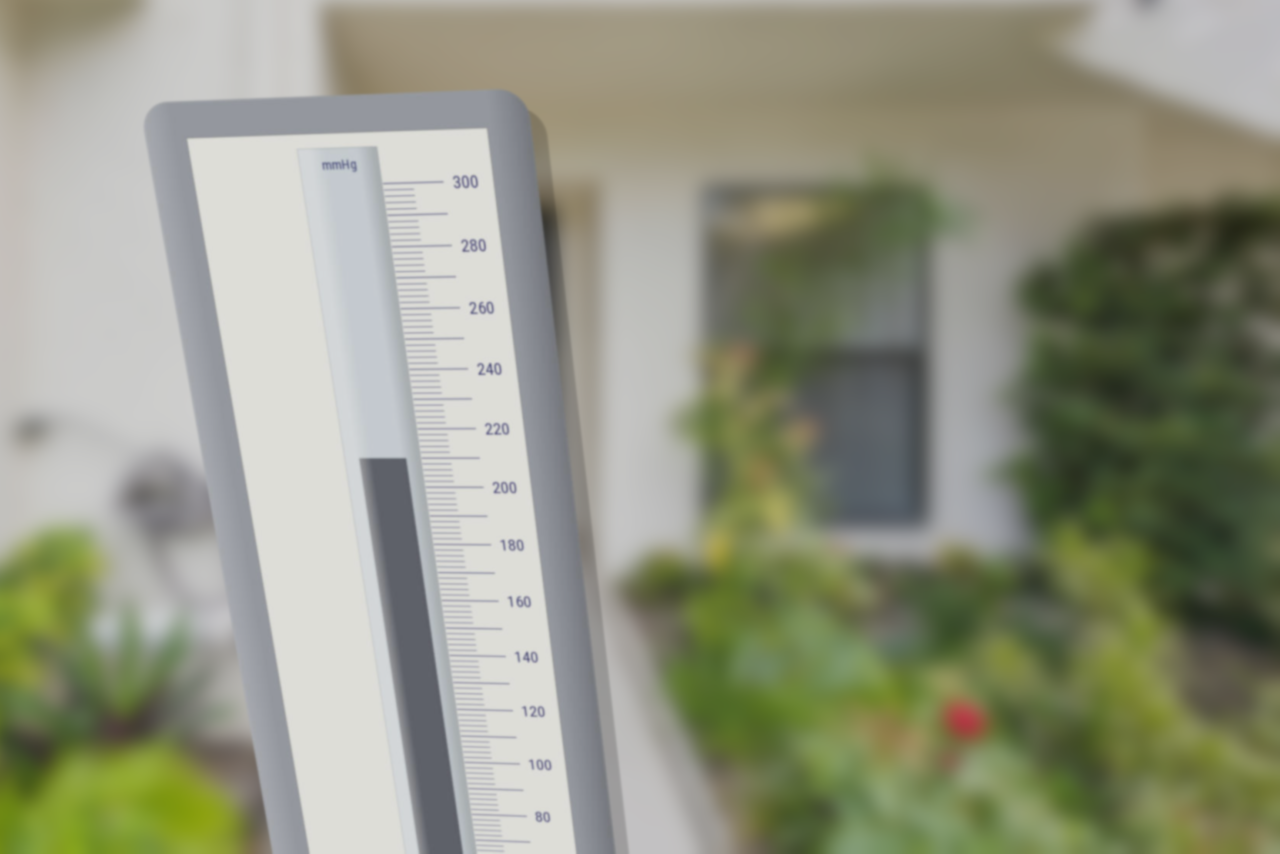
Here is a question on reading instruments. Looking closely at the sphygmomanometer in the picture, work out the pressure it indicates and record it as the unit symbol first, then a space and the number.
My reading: mmHg 210
